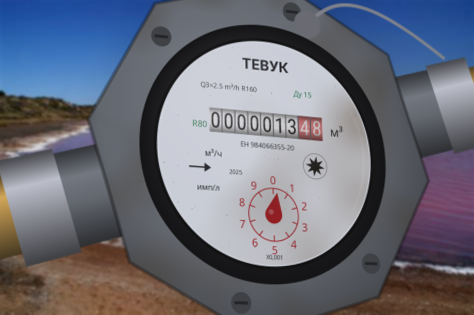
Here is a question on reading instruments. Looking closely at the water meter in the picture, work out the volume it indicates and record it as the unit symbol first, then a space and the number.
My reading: m³ 13.480
